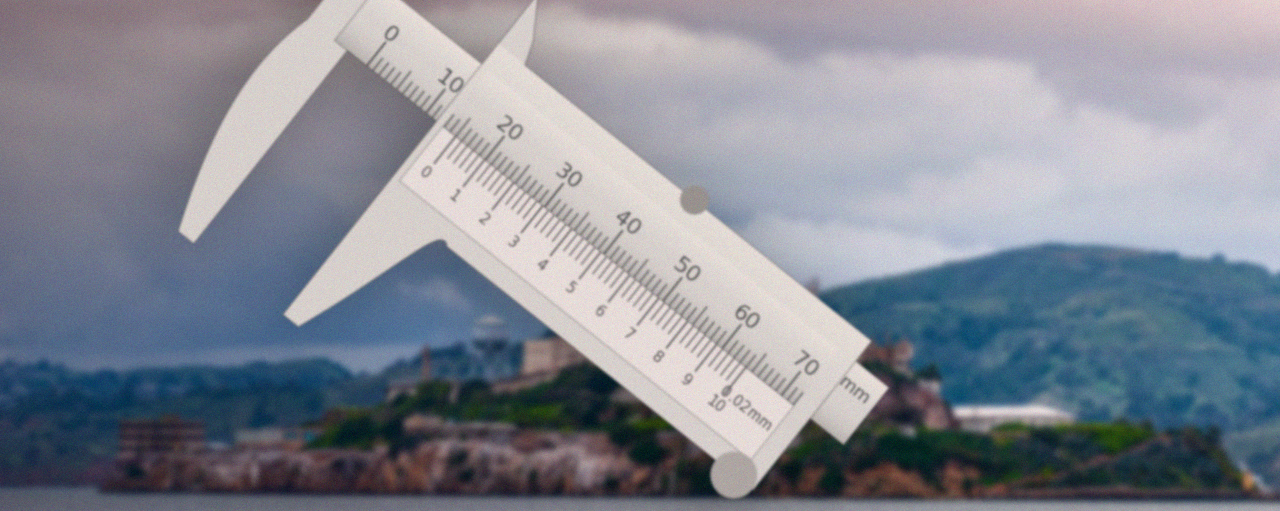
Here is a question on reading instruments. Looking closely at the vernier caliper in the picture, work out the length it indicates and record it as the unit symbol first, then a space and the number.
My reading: mm 15.0
